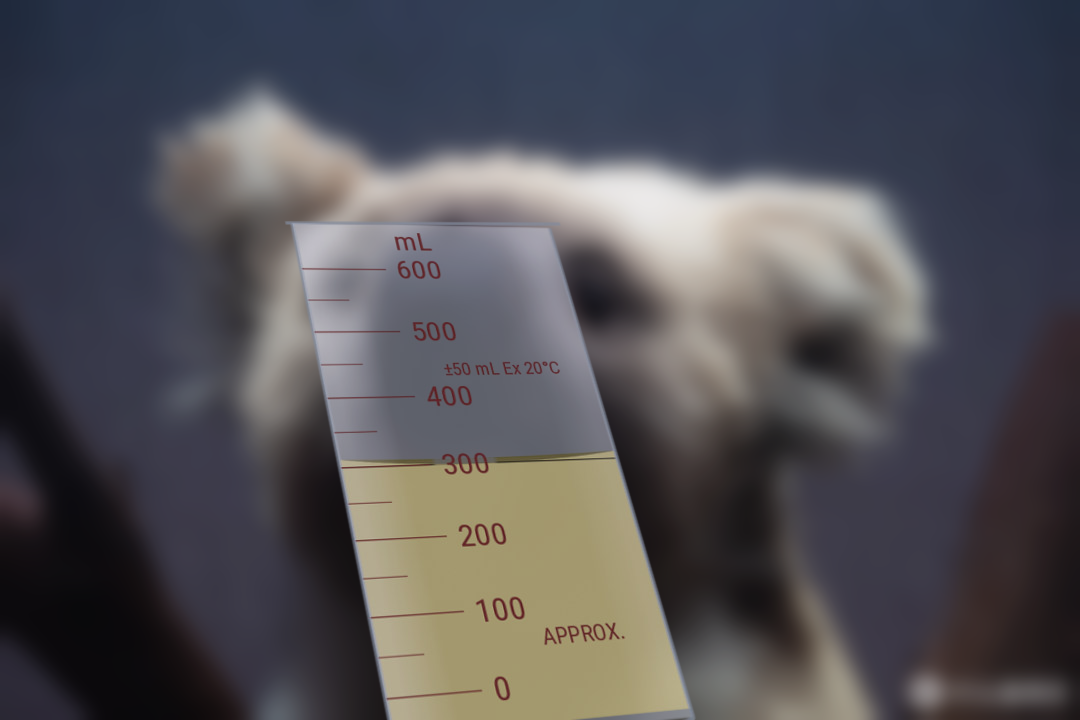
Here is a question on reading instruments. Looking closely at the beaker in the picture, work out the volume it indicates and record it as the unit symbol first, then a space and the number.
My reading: mL 300
